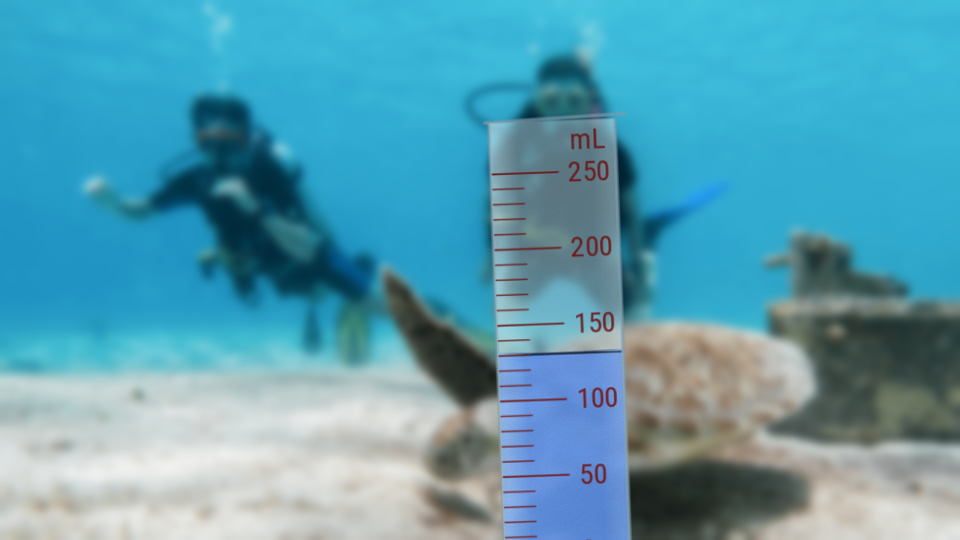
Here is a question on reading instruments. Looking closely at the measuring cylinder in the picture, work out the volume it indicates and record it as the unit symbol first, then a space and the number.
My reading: mL 130
